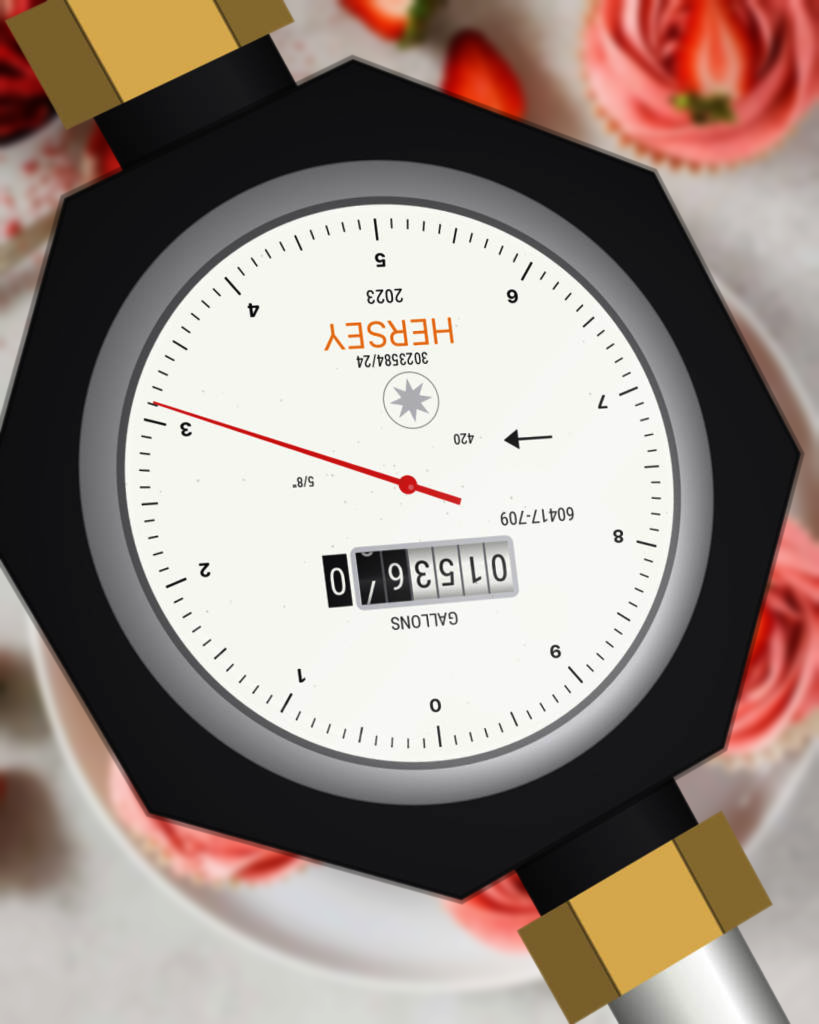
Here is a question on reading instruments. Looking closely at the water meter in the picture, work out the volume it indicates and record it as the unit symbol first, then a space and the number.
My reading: gal 153673.1
